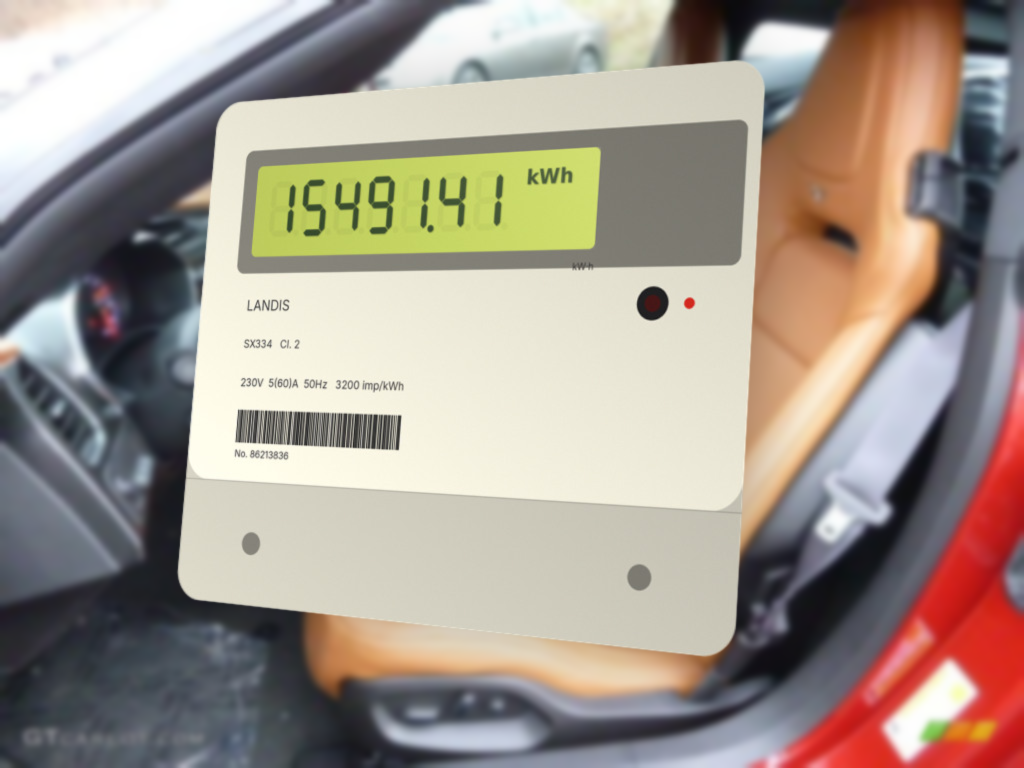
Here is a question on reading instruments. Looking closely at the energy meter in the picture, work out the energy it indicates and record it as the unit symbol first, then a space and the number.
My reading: kWh 15491.41
